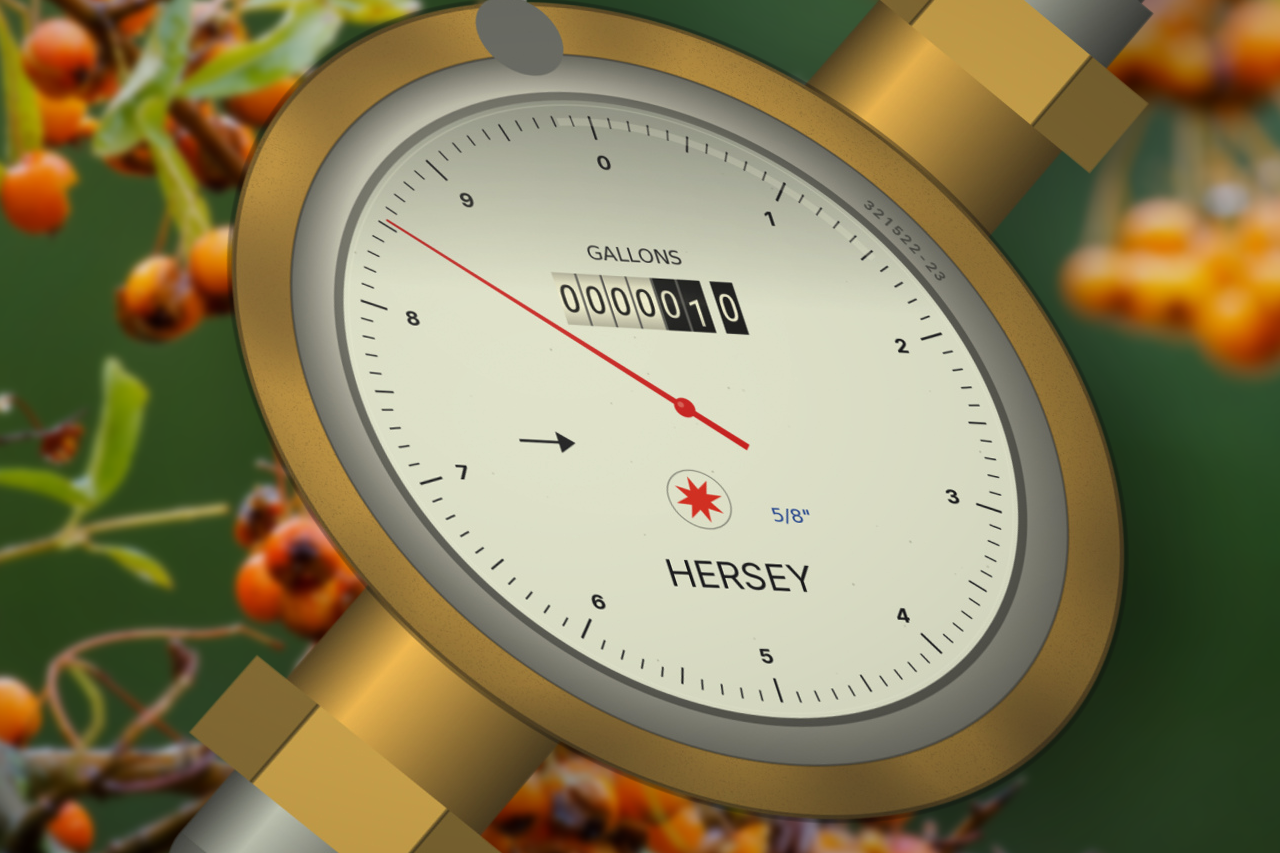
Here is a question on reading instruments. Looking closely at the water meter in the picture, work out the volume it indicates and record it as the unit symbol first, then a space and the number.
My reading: gal 8.5
